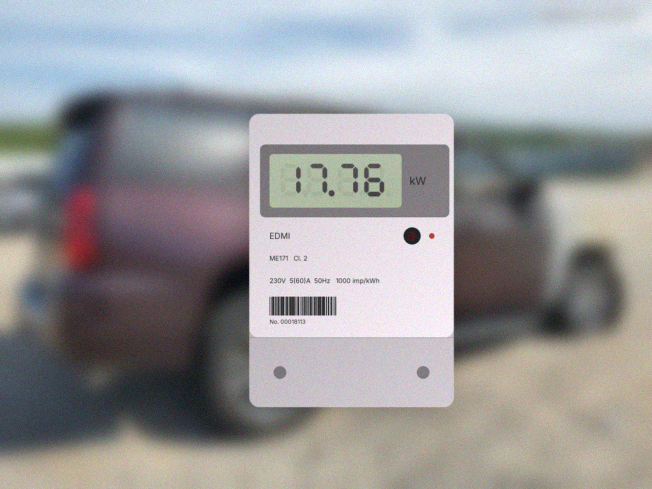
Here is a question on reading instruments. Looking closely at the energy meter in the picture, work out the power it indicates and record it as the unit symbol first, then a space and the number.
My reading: kW 17.76
